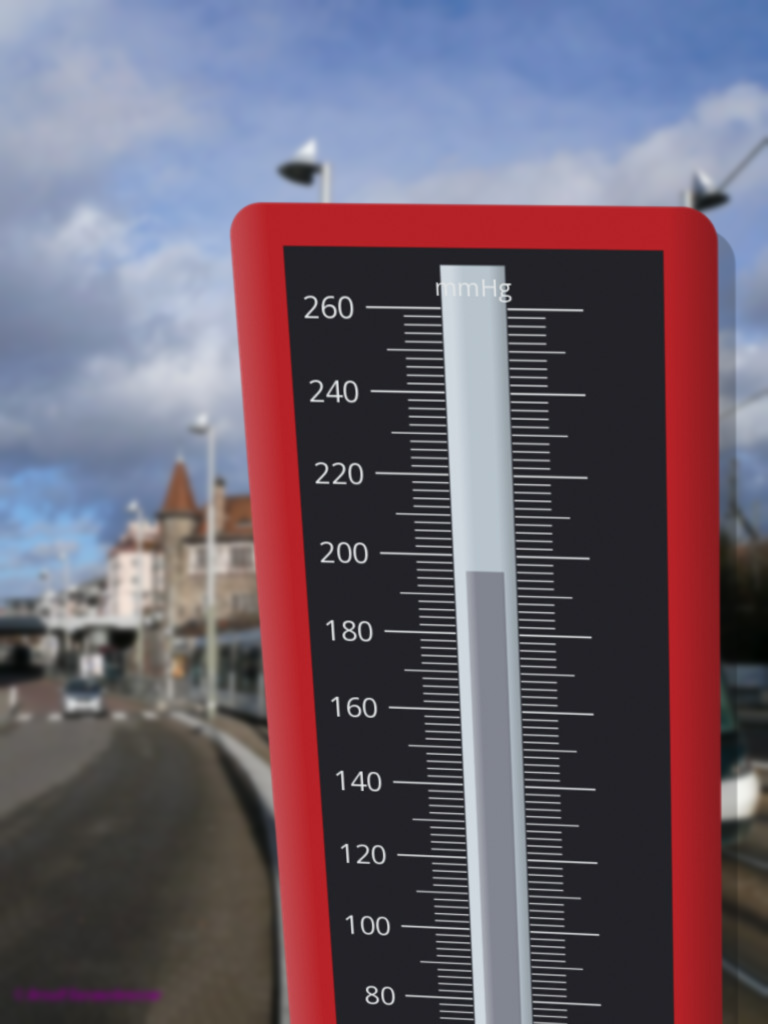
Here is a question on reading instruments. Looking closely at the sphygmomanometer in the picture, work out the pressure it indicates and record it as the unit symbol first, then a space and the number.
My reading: mmHg 196
